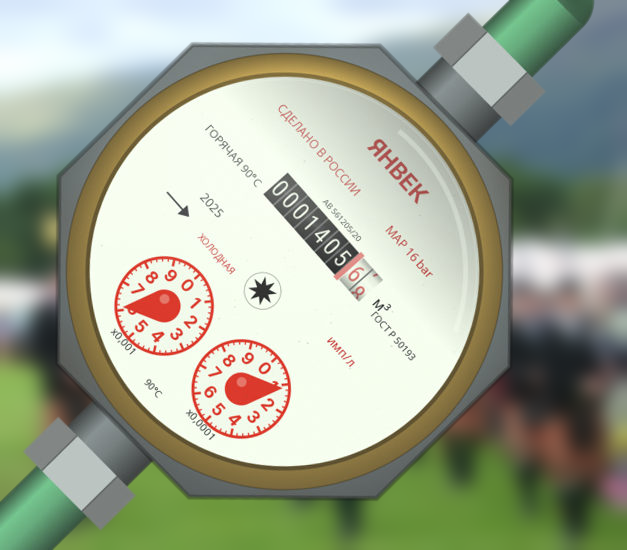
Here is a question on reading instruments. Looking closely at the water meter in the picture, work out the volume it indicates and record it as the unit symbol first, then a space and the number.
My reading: m³ 1405.6761
